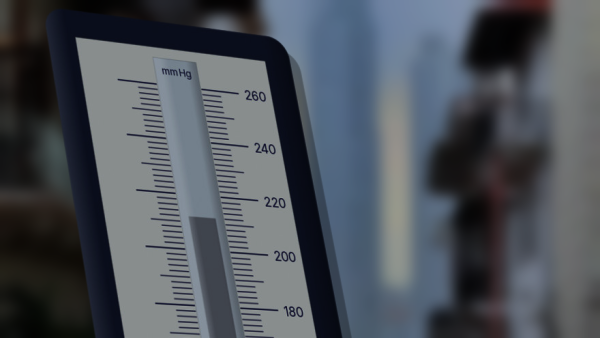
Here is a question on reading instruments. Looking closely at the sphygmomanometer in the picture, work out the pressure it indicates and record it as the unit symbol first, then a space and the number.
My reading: mmHg 212
